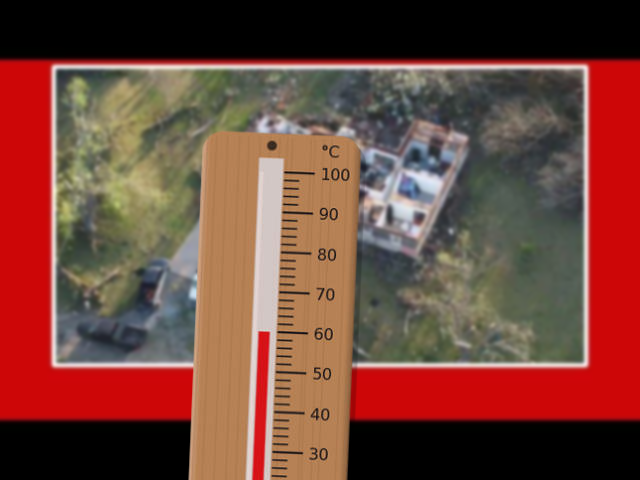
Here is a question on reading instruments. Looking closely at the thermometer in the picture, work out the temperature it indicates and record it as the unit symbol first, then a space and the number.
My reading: °C 60
